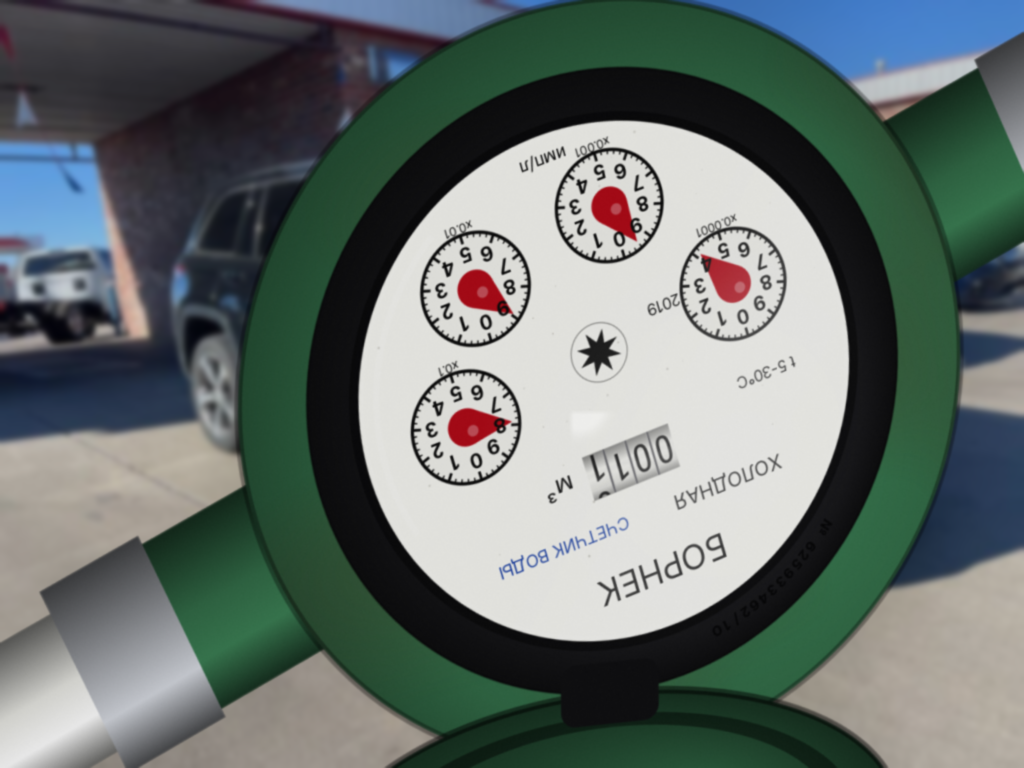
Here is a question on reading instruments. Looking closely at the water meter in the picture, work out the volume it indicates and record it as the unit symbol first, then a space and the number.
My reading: m³ 10.7894
